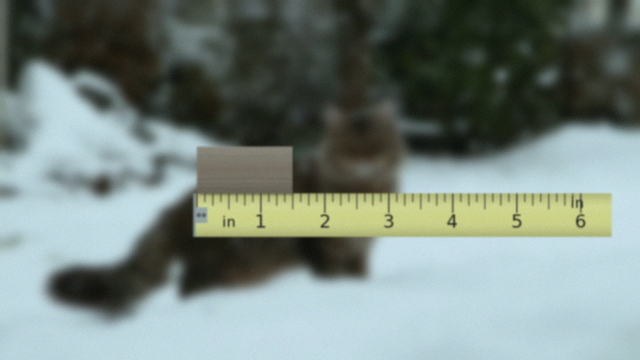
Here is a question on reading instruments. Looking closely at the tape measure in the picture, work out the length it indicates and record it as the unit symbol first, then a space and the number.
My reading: in 1.5
